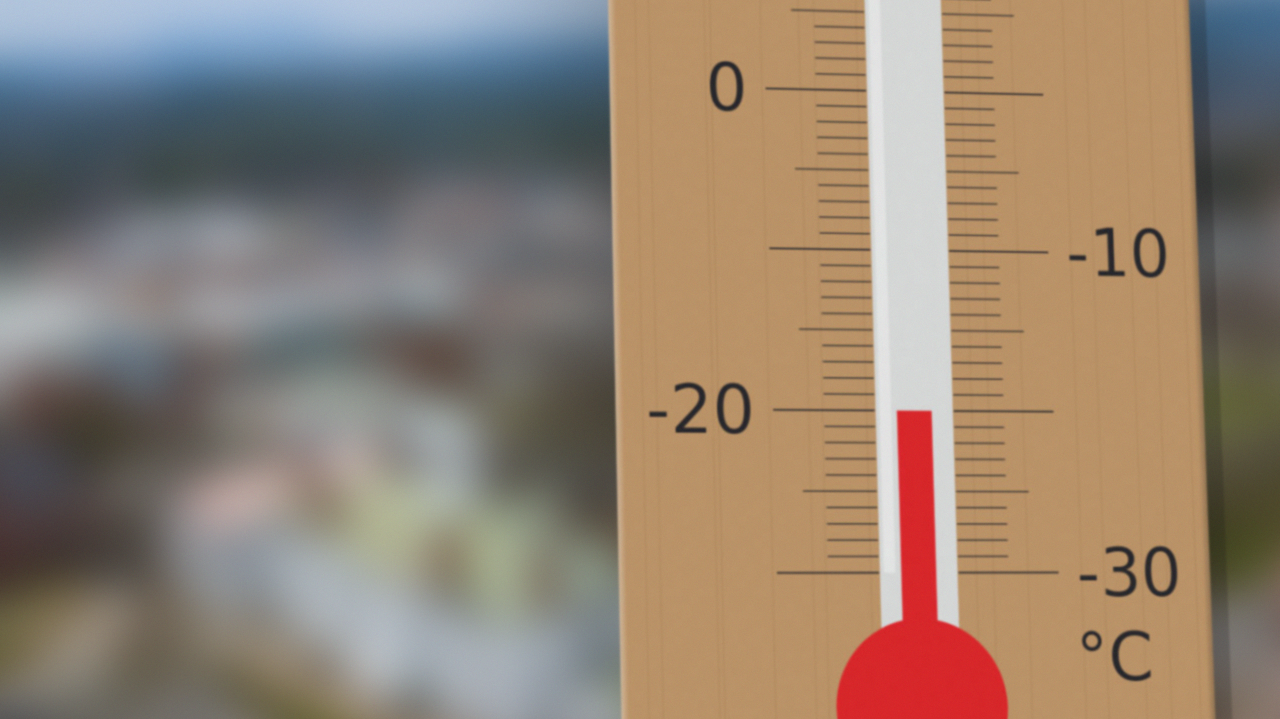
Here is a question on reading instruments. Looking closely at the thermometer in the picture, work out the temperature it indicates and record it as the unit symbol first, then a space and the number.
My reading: °C -20
